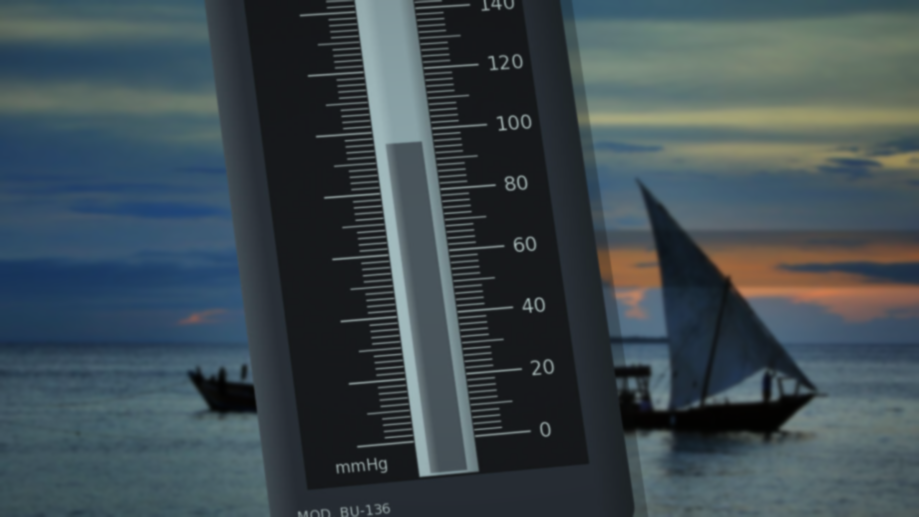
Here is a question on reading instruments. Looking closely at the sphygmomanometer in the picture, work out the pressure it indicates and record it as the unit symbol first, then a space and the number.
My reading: mmHg 96
